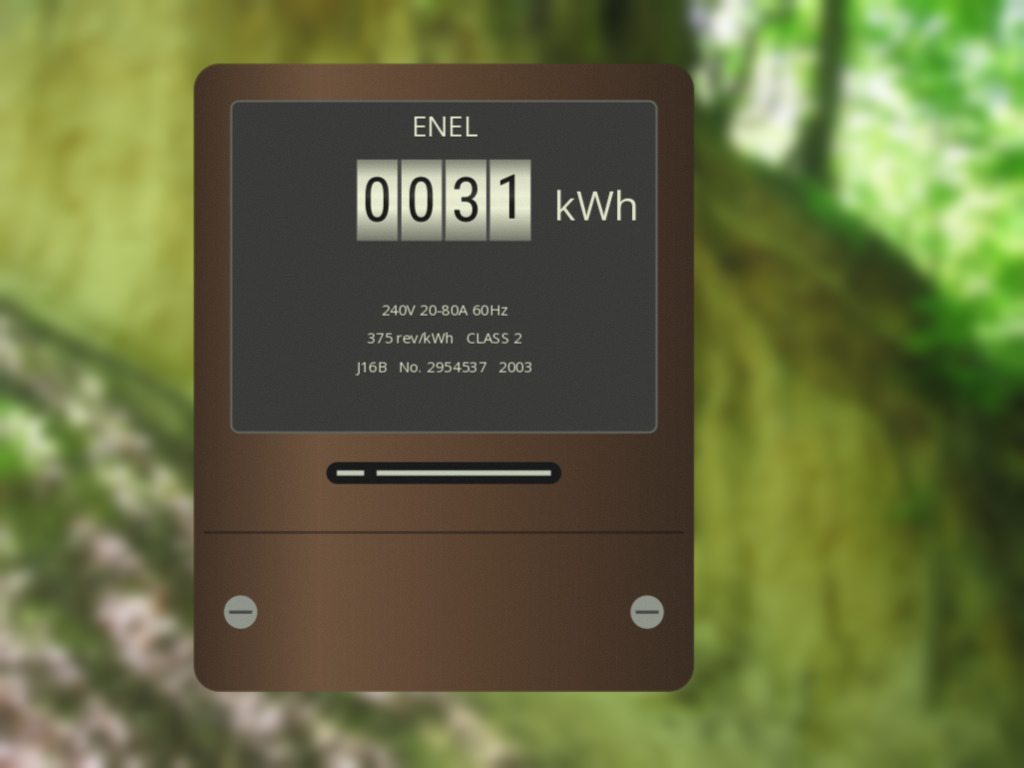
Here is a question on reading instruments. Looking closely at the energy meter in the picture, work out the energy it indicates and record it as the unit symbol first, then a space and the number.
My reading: kWh 31
